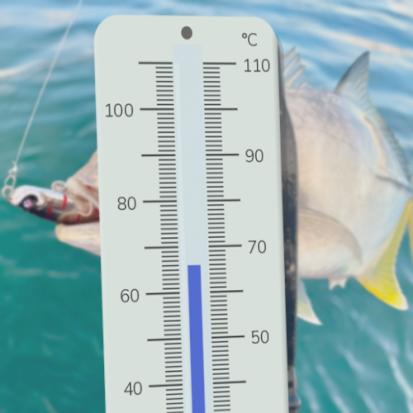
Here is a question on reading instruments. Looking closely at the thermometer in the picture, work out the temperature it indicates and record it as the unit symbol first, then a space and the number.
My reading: °C 66
